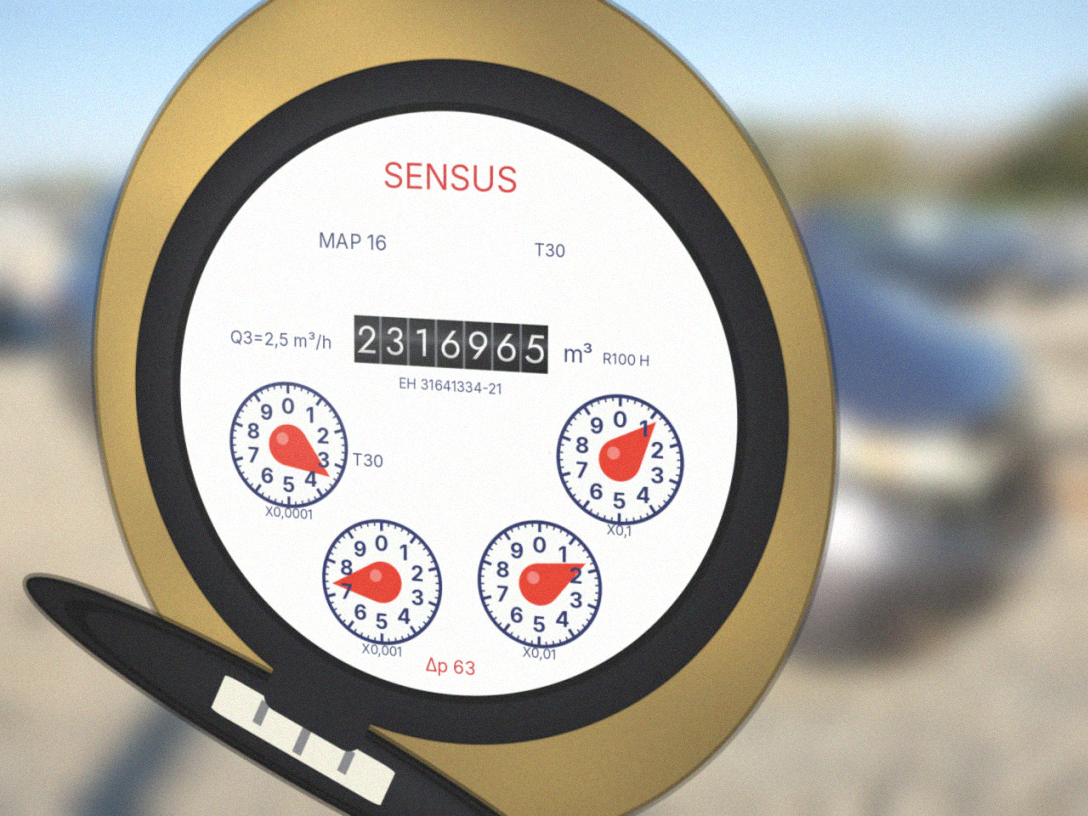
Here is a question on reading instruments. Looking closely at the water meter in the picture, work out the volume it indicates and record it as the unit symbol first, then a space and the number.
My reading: m³ 2316965.1173
